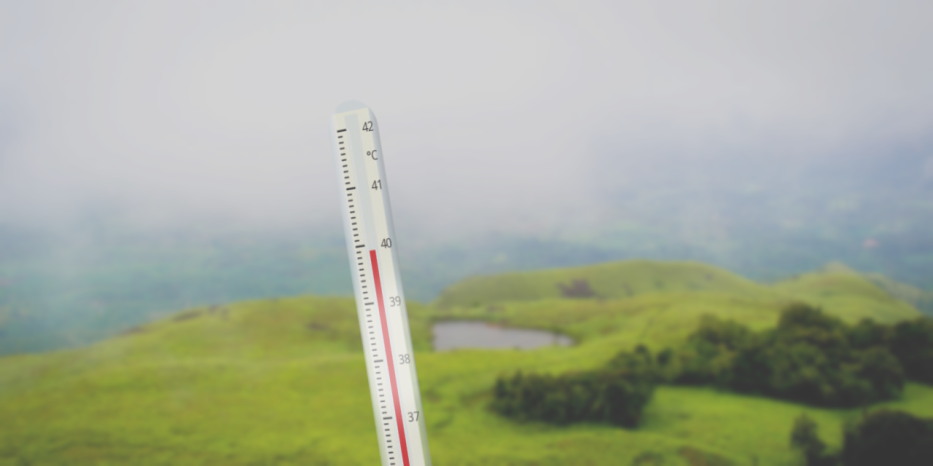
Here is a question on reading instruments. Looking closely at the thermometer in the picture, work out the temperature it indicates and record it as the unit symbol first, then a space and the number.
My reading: °C 39.9
